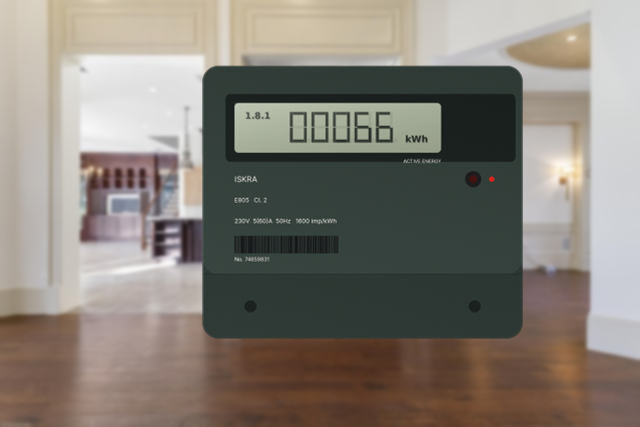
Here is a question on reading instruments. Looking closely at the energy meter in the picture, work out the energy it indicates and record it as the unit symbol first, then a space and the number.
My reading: kWh 66
